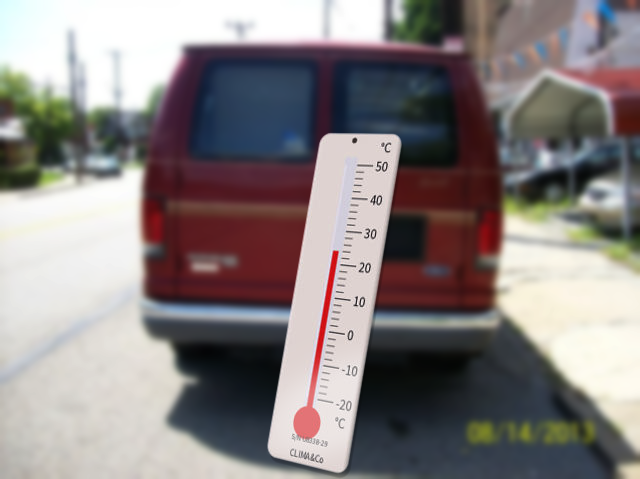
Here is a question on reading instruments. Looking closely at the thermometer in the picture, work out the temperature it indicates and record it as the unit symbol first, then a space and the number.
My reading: °C 24
